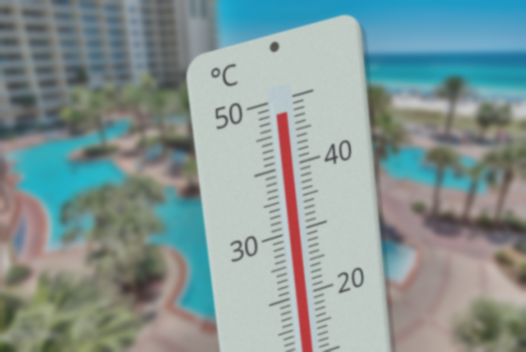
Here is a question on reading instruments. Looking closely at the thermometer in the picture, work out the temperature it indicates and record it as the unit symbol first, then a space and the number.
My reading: °C 48
